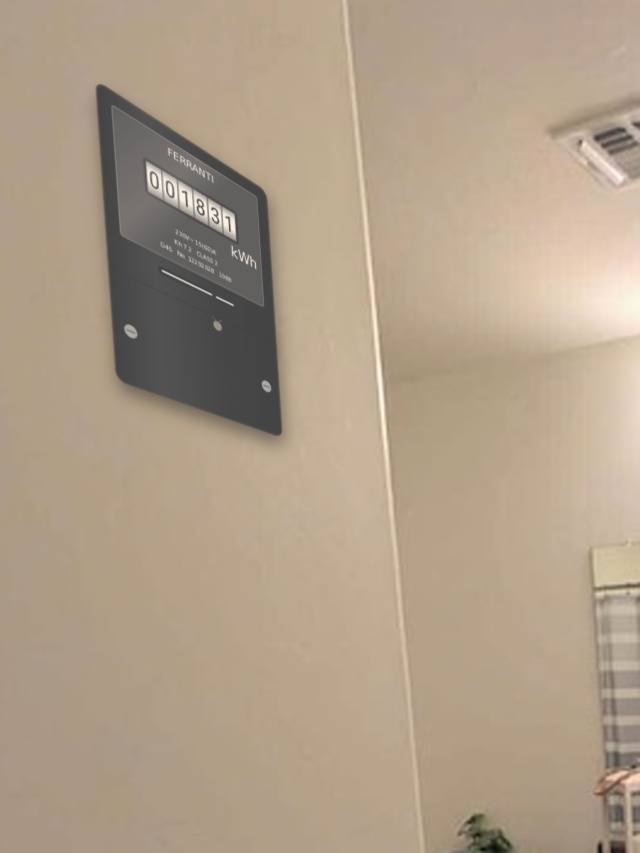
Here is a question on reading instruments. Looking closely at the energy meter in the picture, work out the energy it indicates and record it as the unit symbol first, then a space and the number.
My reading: kWh 1831
